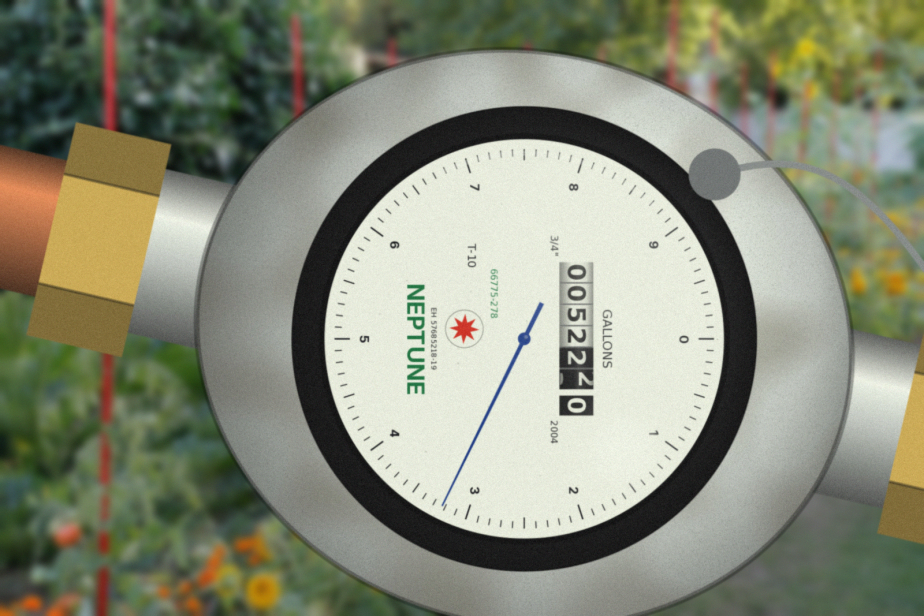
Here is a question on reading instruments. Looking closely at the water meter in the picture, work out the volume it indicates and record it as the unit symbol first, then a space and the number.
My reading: gal 52223.2
